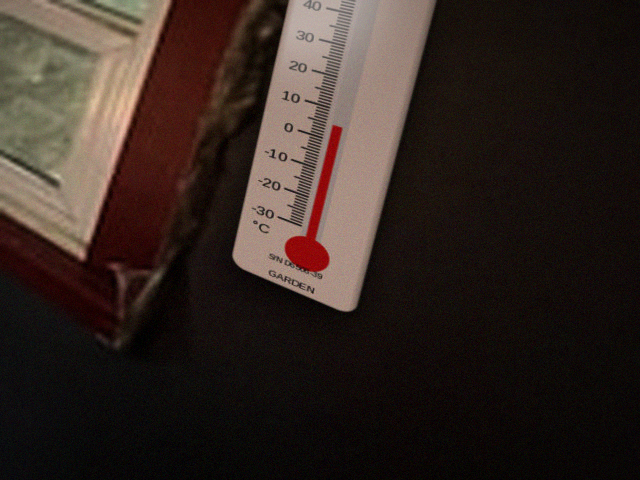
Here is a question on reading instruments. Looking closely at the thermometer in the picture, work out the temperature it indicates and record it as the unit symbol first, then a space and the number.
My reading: °C 5
